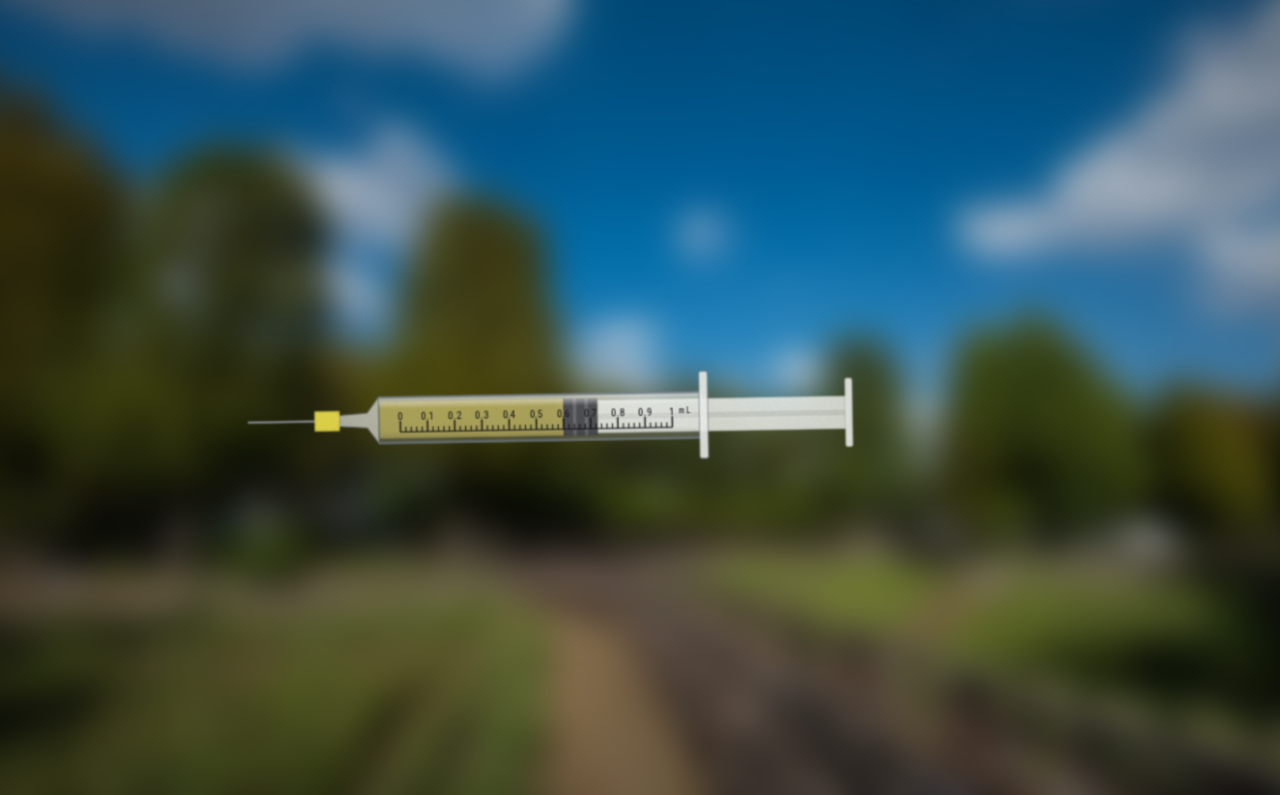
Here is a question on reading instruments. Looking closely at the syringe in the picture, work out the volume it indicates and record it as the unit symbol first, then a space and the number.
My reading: mL 0.6
